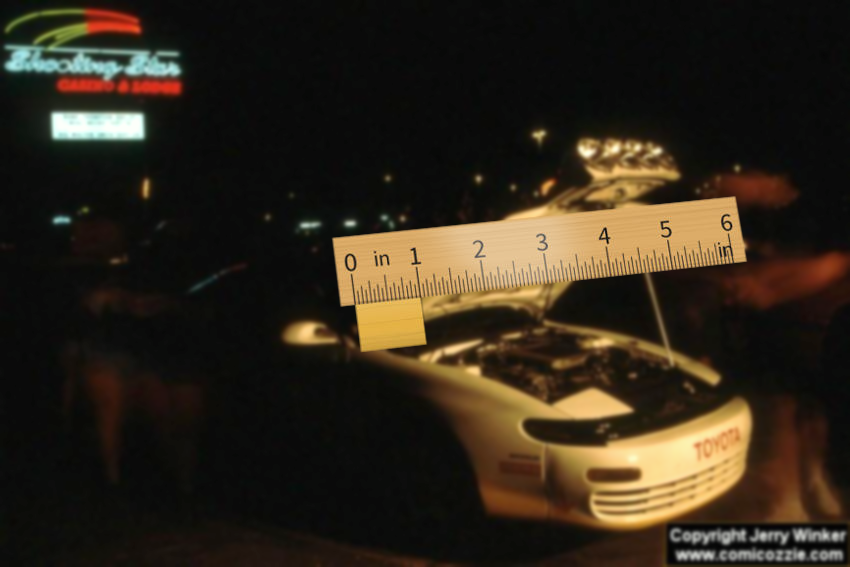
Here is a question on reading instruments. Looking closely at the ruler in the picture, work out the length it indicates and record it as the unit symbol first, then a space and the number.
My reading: in 1
